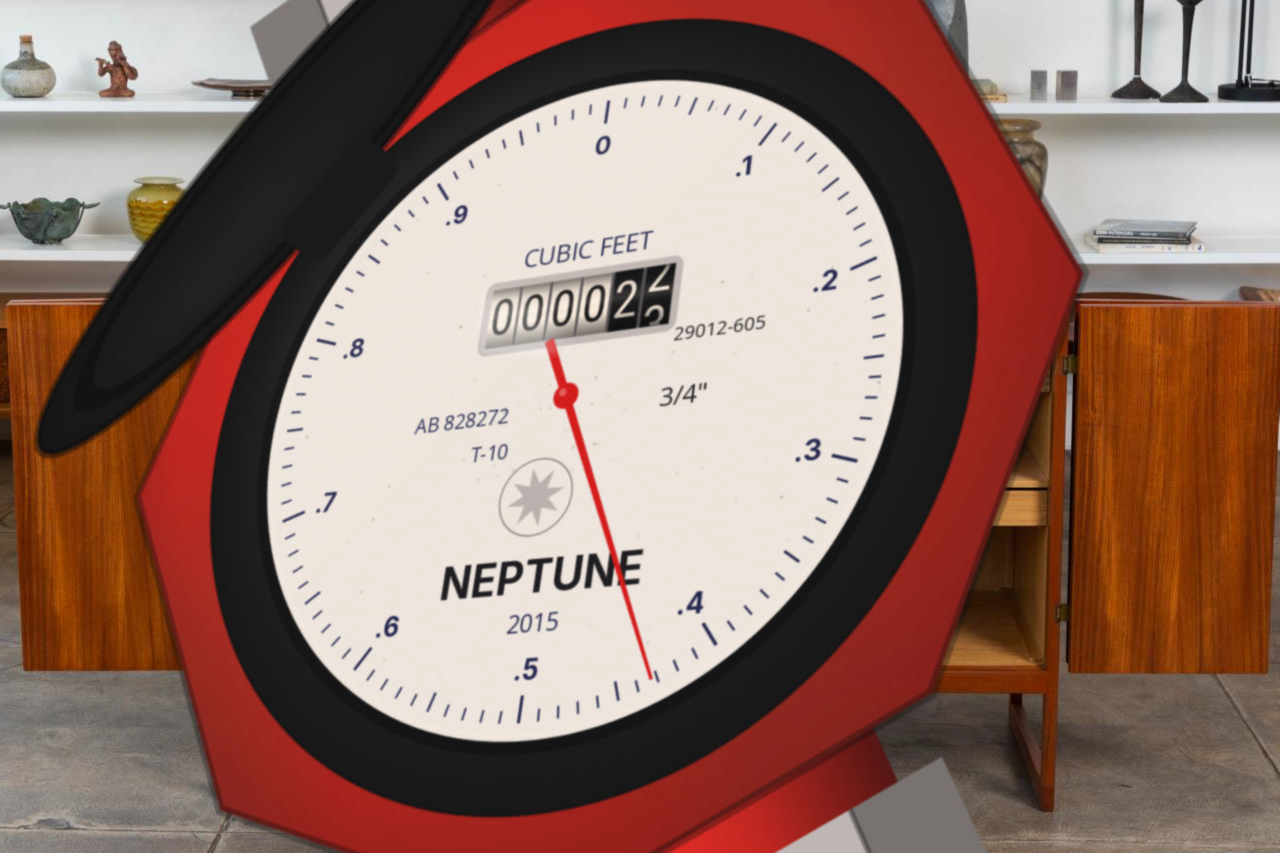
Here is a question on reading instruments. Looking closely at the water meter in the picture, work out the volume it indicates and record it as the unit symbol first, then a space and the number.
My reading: ft³ 22.43
